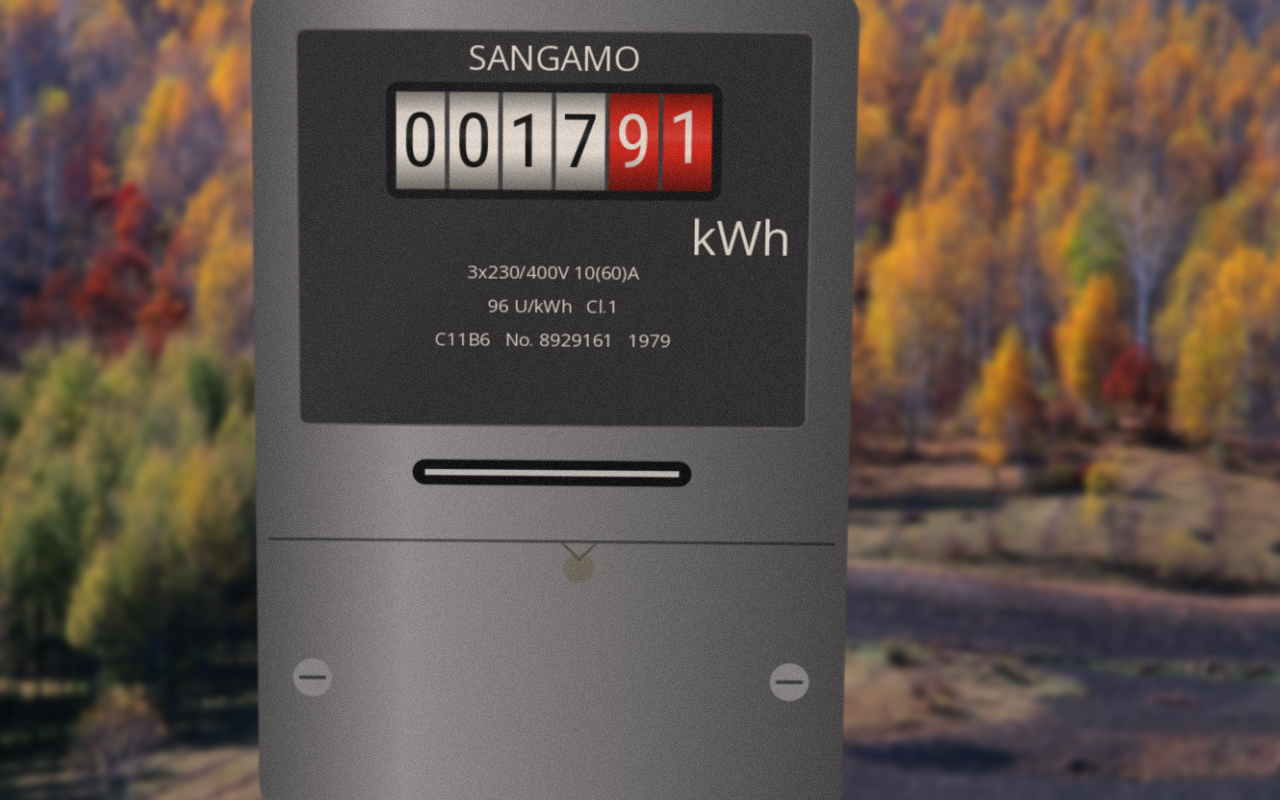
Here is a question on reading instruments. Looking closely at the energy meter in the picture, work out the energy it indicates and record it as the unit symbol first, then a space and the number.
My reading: kWh 17.91
